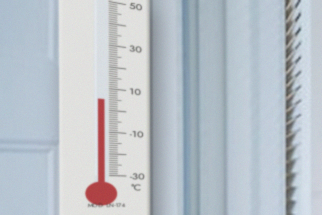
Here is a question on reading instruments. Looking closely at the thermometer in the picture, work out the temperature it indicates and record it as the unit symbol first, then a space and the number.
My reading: °C 5
